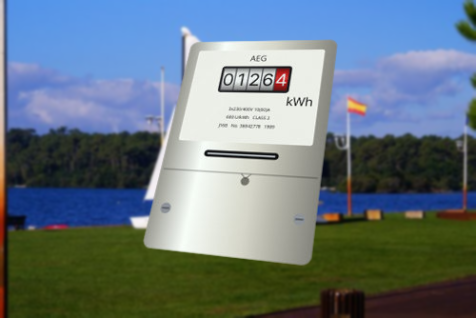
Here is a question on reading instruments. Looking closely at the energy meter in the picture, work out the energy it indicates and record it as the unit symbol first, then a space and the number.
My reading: kWh 126.4
